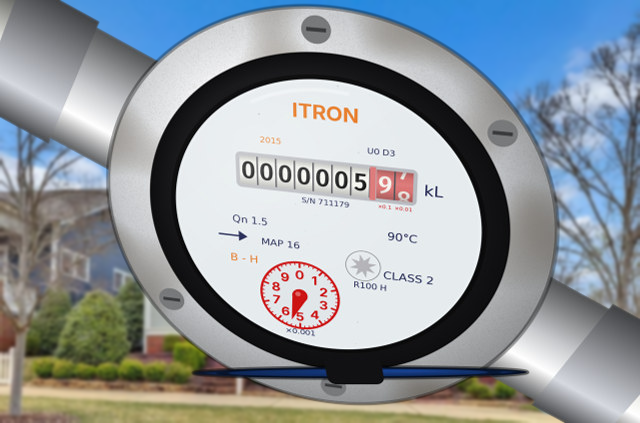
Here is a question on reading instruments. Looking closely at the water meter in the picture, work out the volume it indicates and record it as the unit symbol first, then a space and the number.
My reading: kL 5.975
